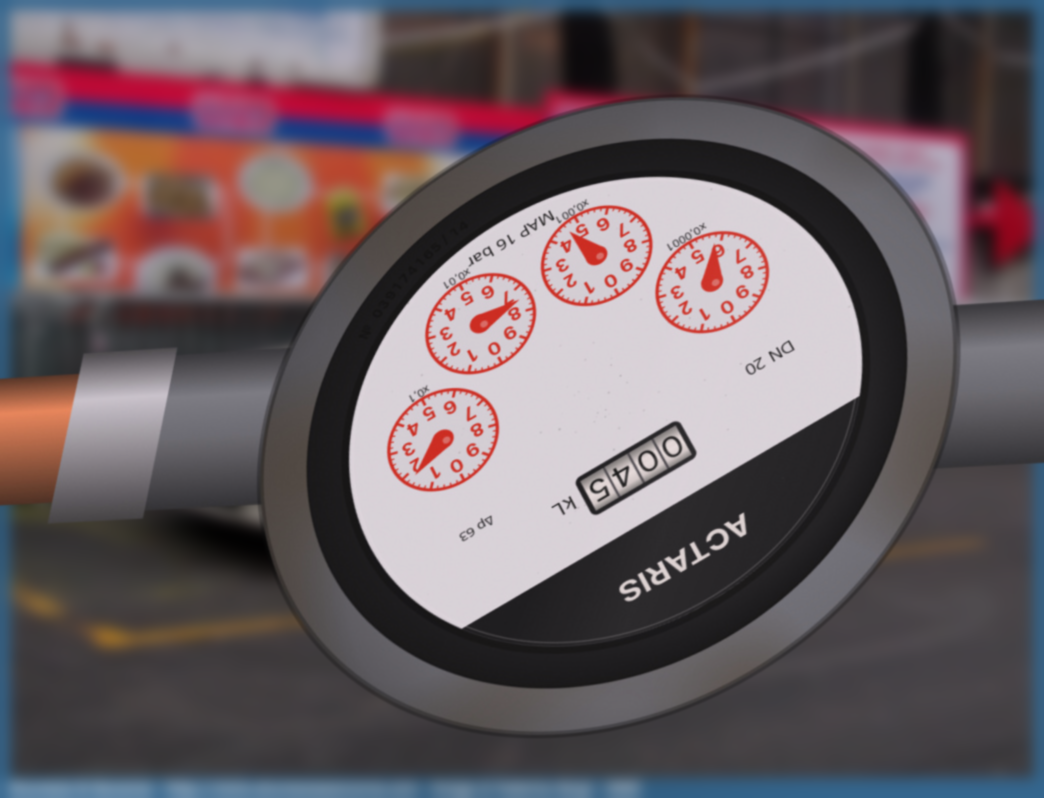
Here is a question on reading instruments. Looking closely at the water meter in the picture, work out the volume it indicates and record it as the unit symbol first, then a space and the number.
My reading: kL 45.1745
